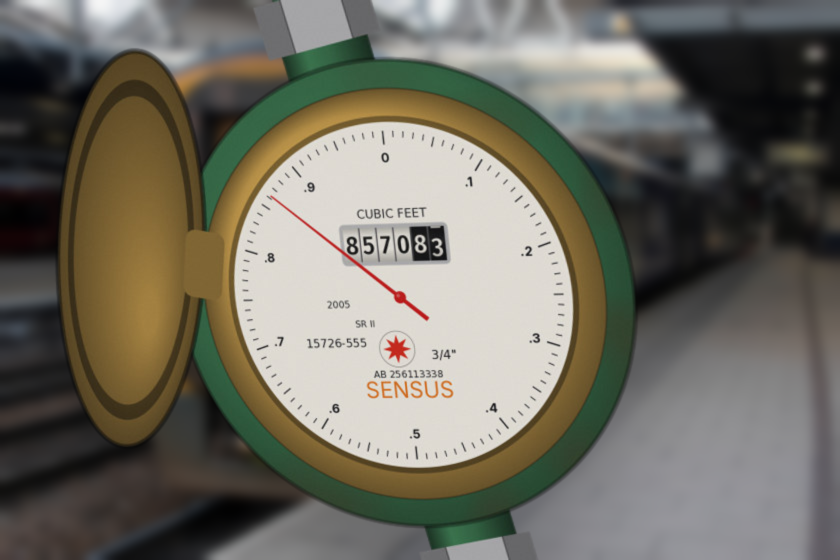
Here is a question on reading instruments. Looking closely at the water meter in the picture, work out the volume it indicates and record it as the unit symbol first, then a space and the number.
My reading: ft³ 857082.86
